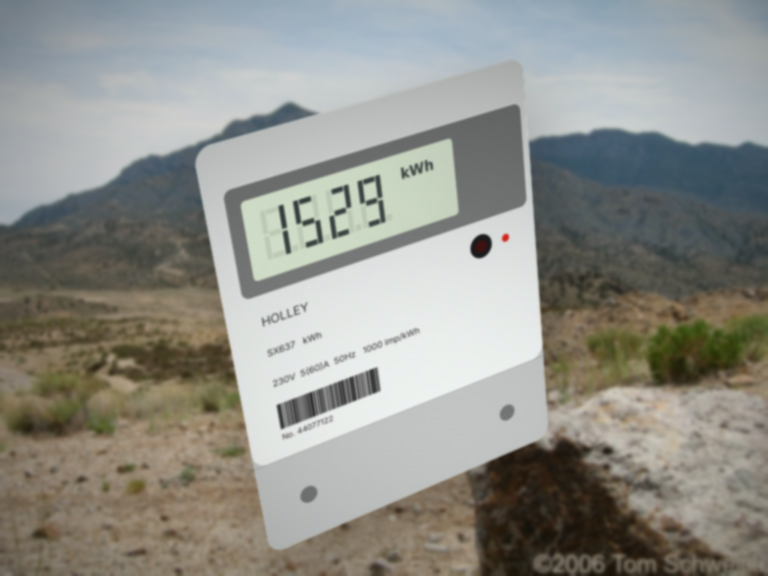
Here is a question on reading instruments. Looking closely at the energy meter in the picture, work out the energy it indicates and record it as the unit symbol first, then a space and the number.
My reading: kWh 1529
